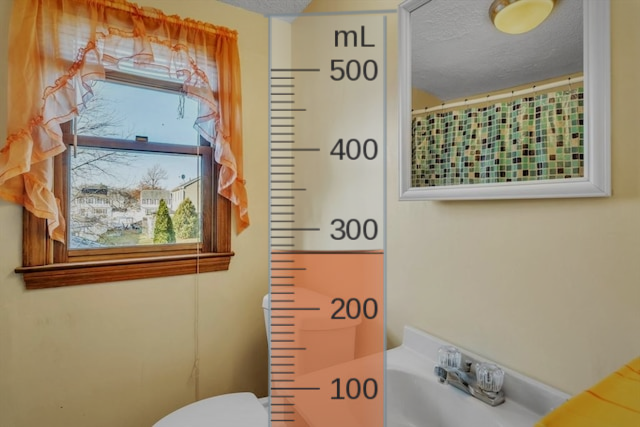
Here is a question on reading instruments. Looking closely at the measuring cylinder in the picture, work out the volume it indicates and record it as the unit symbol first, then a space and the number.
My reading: mL 270
